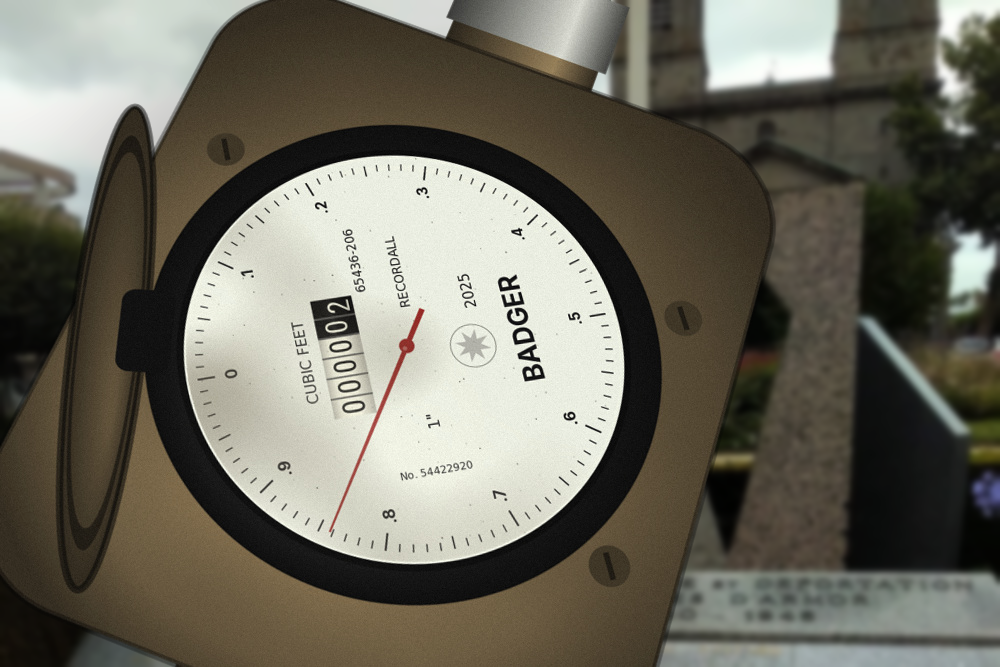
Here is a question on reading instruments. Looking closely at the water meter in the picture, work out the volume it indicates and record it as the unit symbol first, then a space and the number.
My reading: ft³ 1.84
